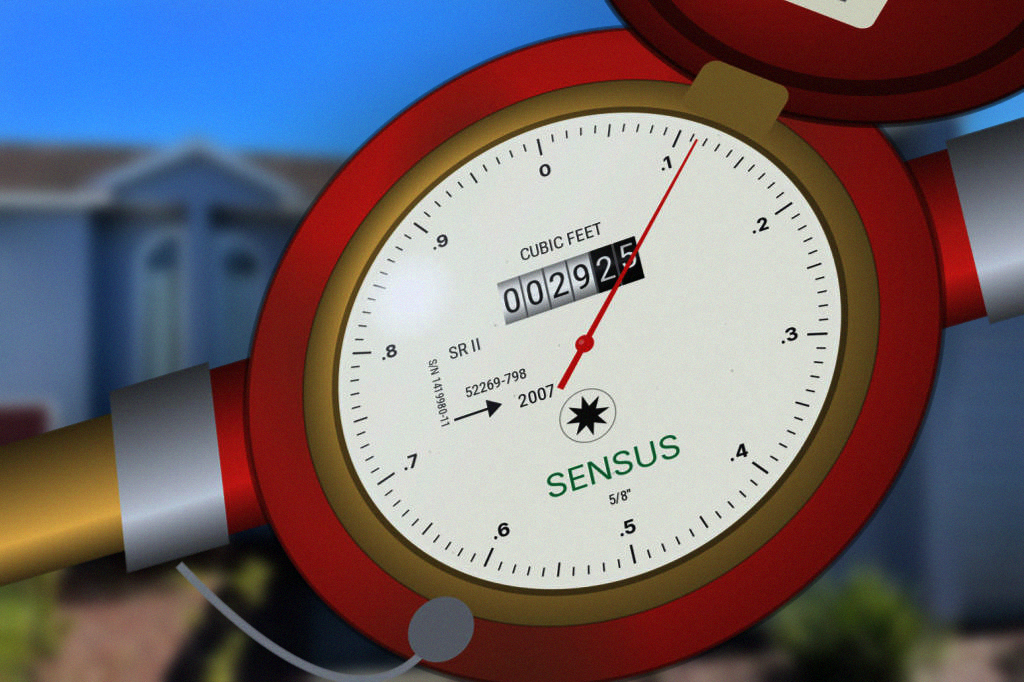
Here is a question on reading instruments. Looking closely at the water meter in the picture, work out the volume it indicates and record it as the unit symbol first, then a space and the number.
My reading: ft³ 2925.11
